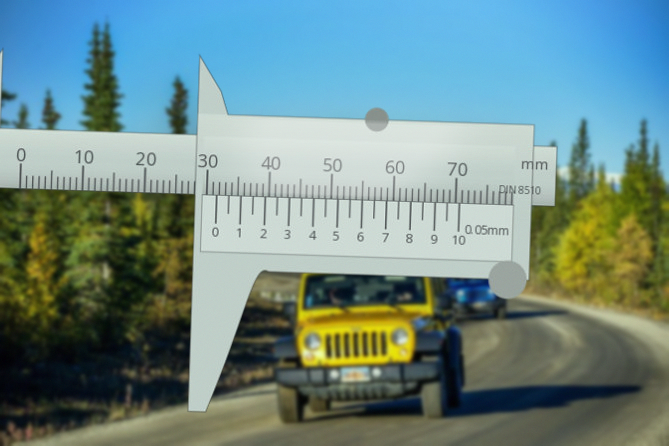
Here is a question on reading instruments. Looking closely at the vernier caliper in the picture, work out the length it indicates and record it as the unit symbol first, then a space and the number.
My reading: mm 31.6
